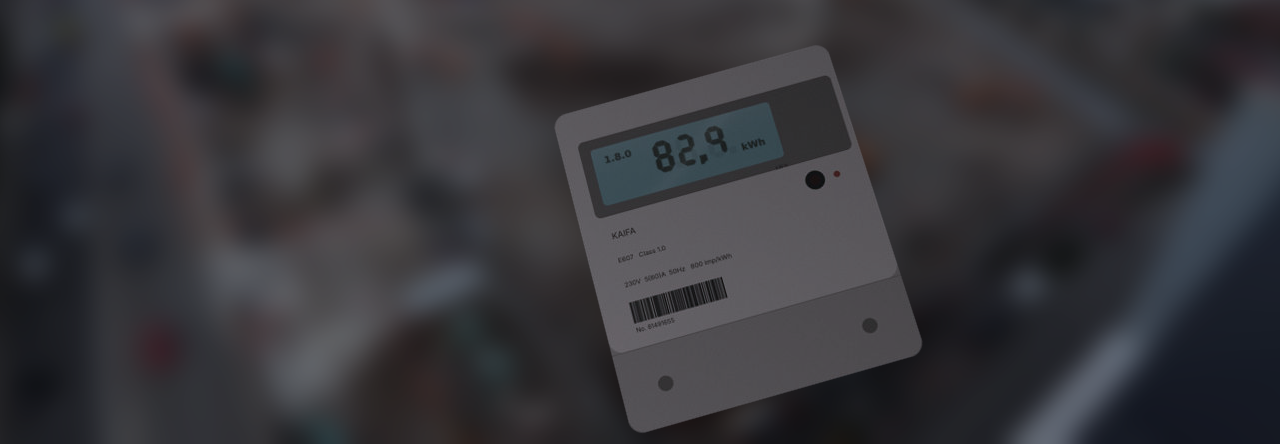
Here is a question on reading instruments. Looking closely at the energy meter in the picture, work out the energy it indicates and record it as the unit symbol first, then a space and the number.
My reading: kWh 82.9
